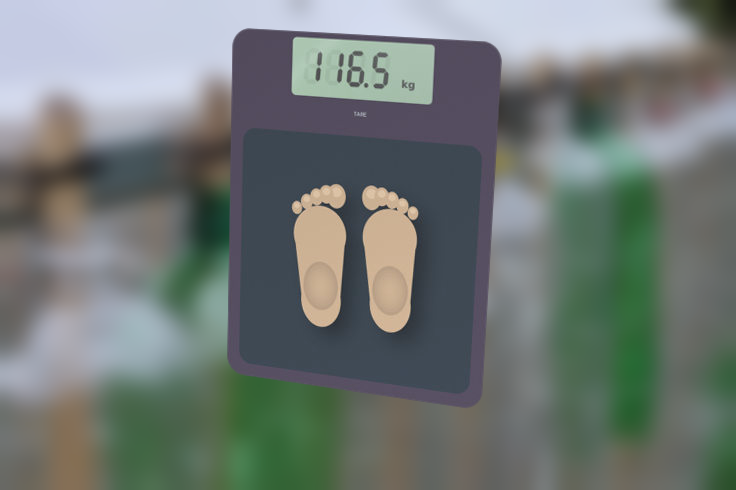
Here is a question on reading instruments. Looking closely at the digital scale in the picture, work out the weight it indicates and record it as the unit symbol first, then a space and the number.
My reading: kg 116.5
